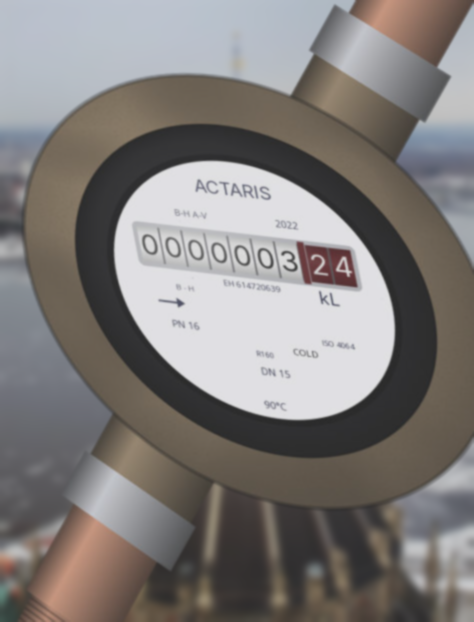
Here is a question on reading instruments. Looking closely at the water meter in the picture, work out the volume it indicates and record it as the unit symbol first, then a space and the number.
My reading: kL 3.24
